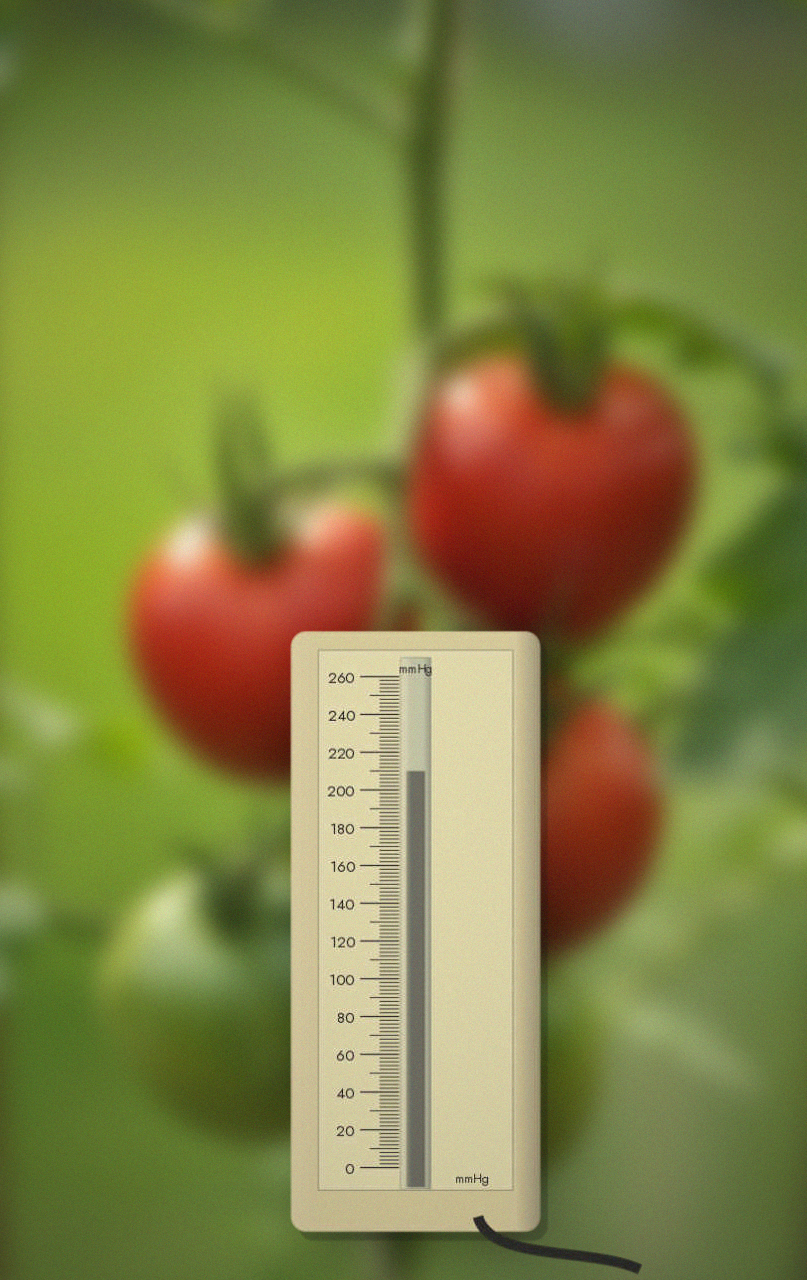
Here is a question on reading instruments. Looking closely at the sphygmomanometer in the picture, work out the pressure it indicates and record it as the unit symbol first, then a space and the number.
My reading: mmHg 210
